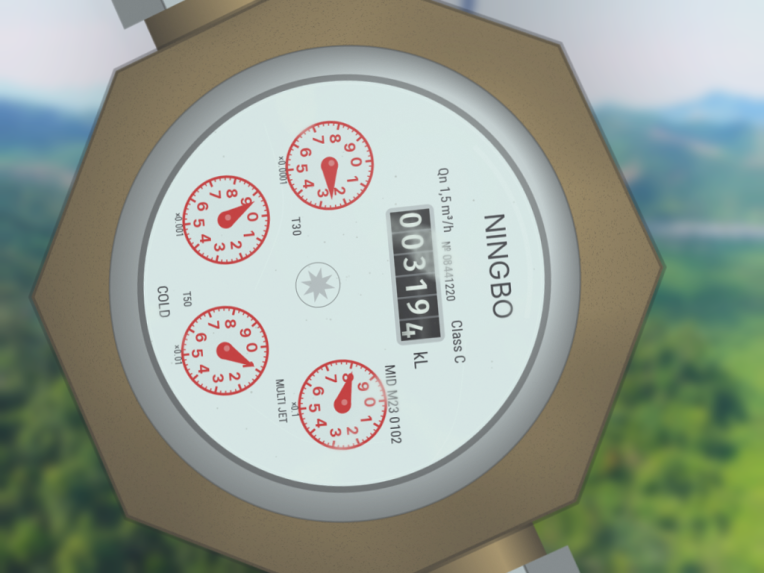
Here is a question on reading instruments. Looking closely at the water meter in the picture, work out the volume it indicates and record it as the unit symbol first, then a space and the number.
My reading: kL 3193.8092
